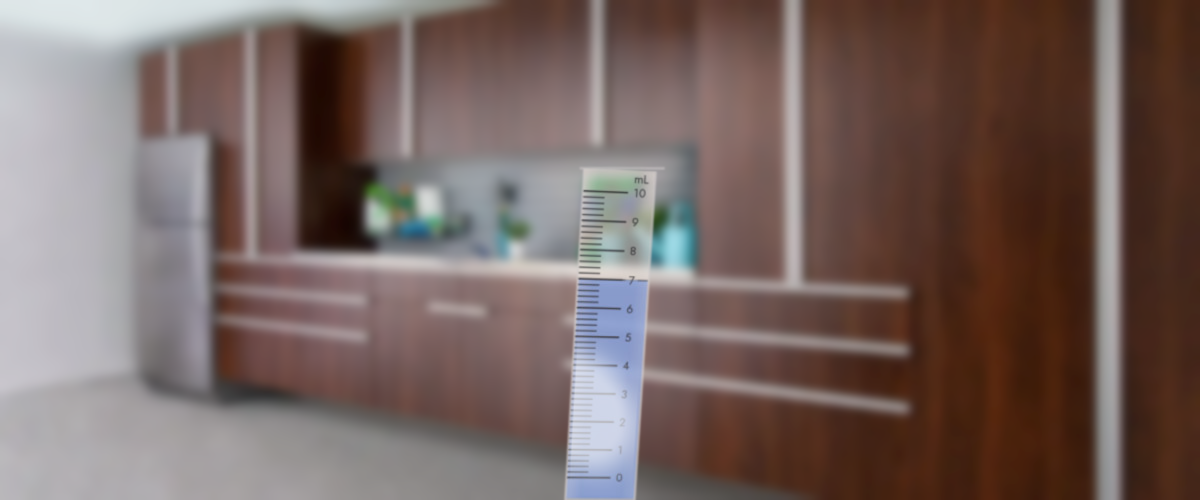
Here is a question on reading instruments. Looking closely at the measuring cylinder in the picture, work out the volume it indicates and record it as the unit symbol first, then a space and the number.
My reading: mL 7
